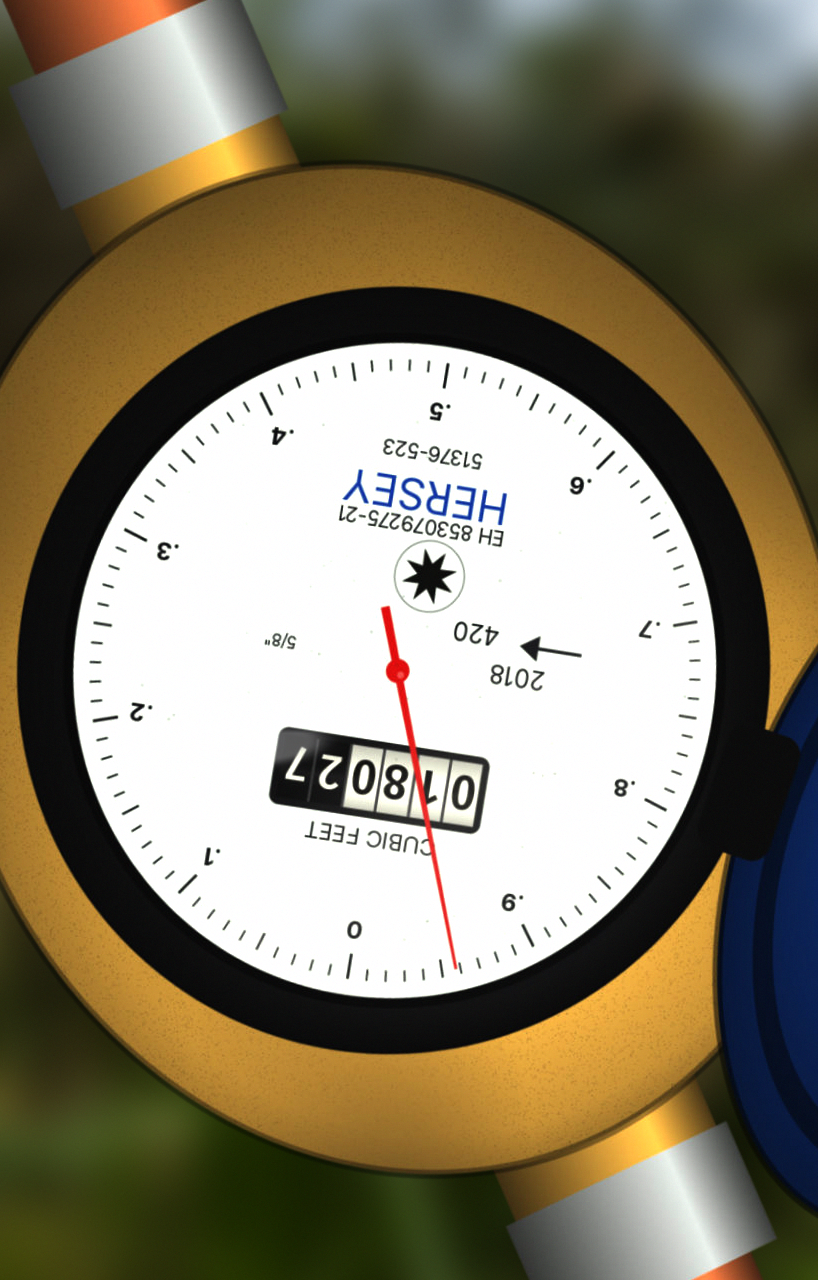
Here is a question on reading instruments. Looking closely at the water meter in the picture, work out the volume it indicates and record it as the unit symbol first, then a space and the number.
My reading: ft³ 18026.94
